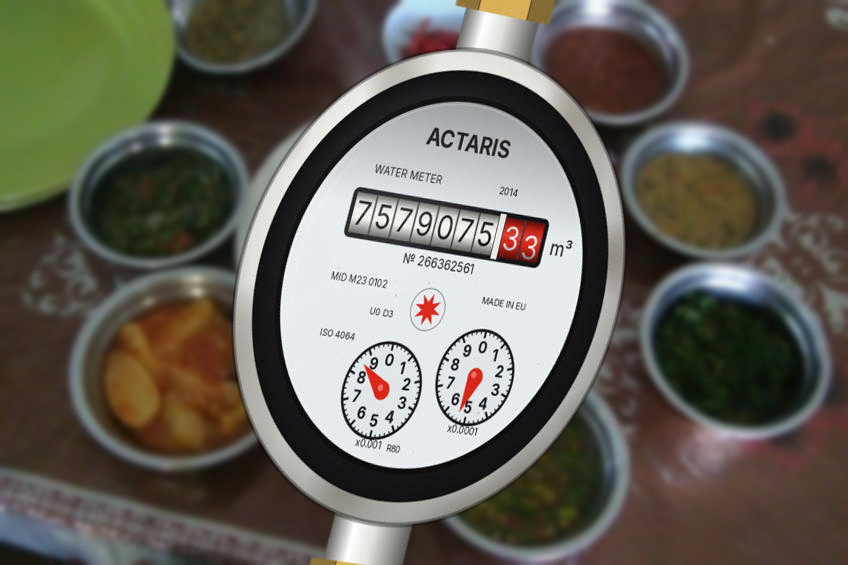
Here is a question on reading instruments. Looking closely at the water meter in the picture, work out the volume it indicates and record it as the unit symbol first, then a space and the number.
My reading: m³ 7579075.3285
